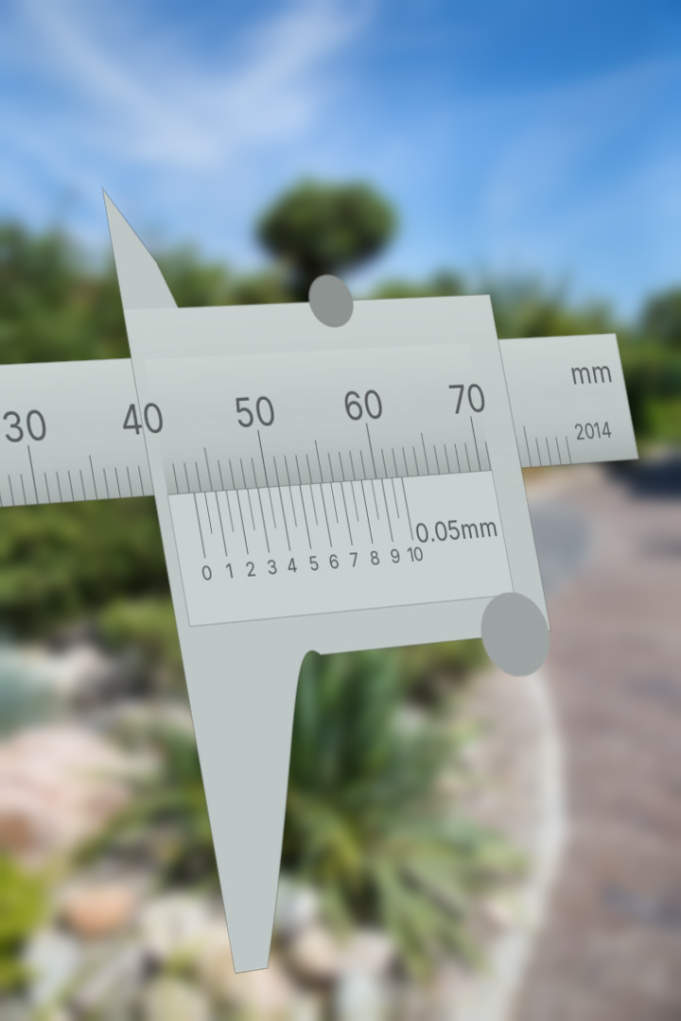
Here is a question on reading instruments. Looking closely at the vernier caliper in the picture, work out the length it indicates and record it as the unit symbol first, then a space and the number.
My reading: mm 43.4
